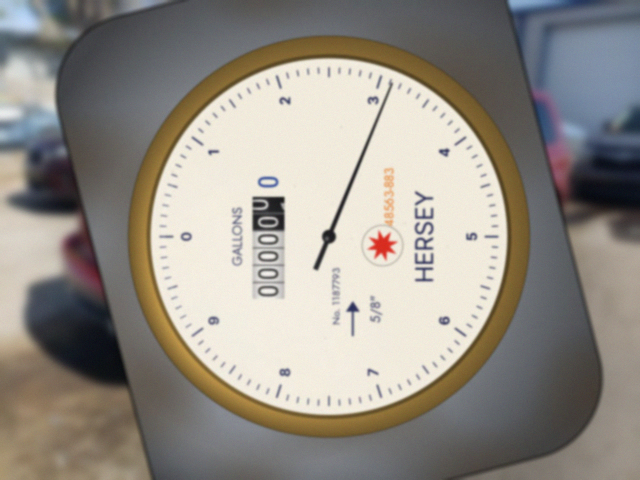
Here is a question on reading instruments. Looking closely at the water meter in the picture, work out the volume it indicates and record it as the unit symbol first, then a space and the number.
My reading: gal 3.1
